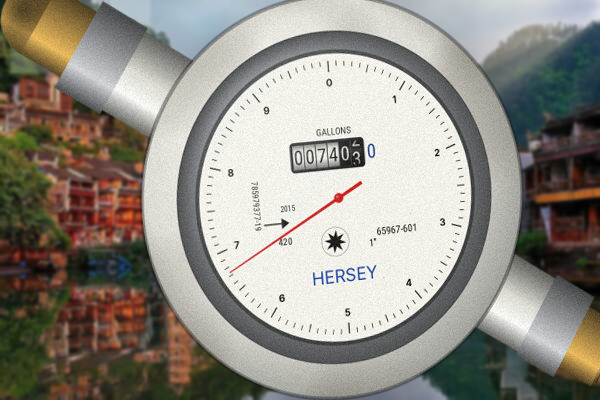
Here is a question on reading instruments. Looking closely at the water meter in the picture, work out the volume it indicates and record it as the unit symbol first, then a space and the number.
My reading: gal 74026.7
